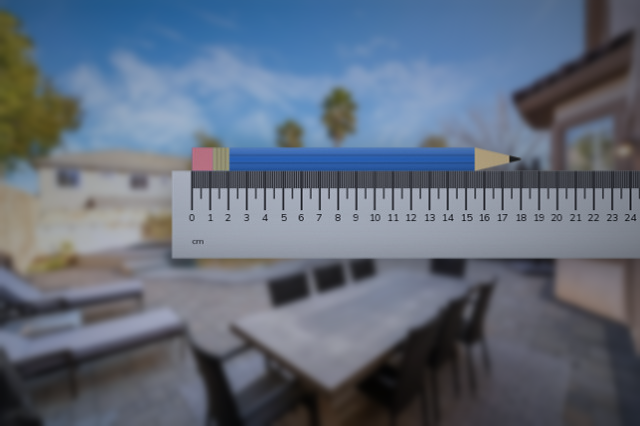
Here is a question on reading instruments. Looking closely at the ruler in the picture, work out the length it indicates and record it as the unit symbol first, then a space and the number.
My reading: cm 18
